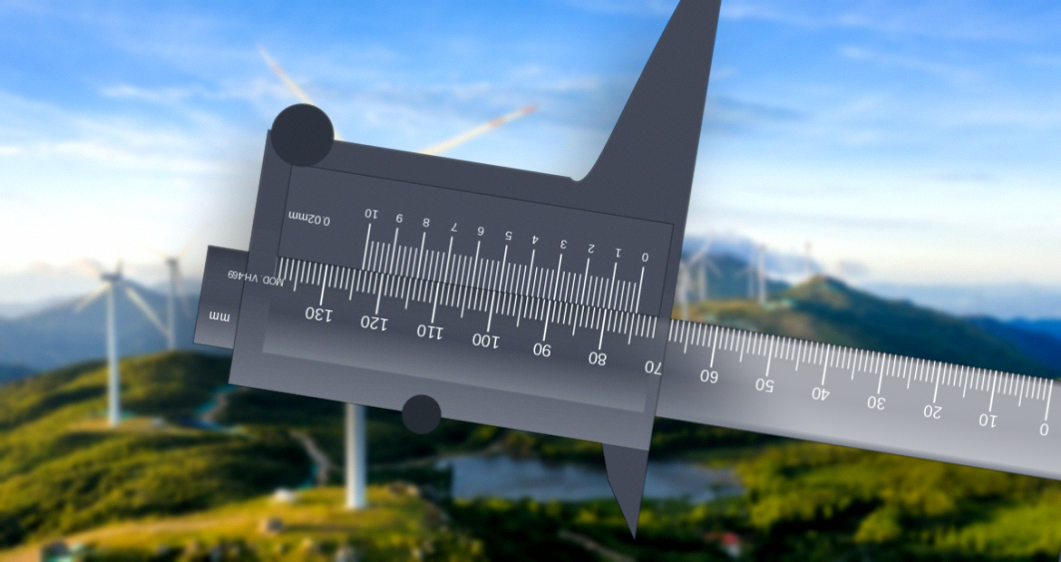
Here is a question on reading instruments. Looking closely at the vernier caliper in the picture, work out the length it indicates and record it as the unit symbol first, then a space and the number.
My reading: mm 74.6
